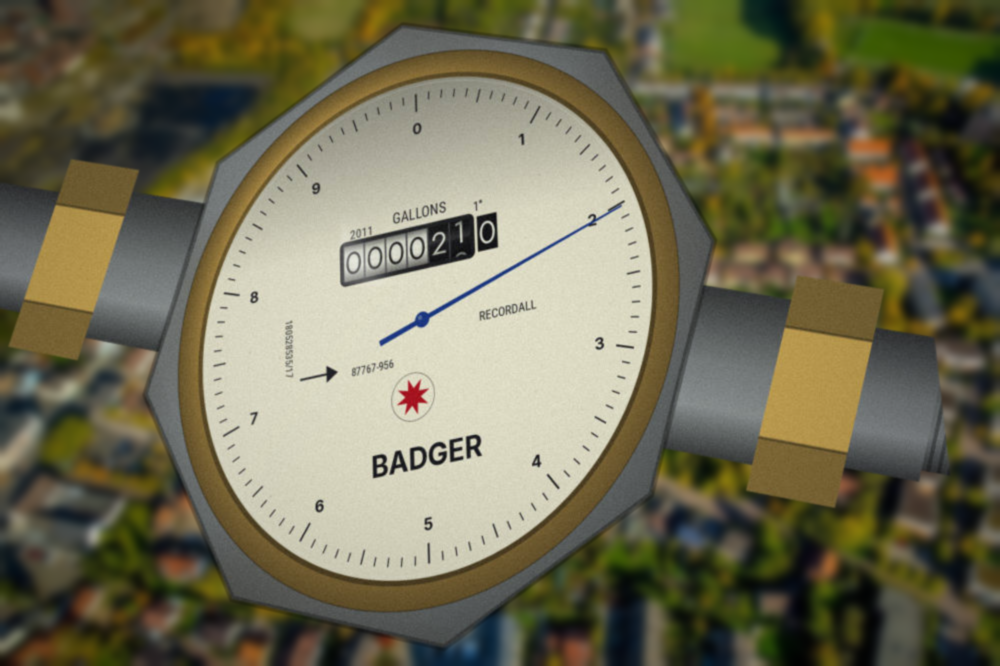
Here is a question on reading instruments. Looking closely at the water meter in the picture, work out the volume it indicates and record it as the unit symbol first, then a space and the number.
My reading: gal 212.0
